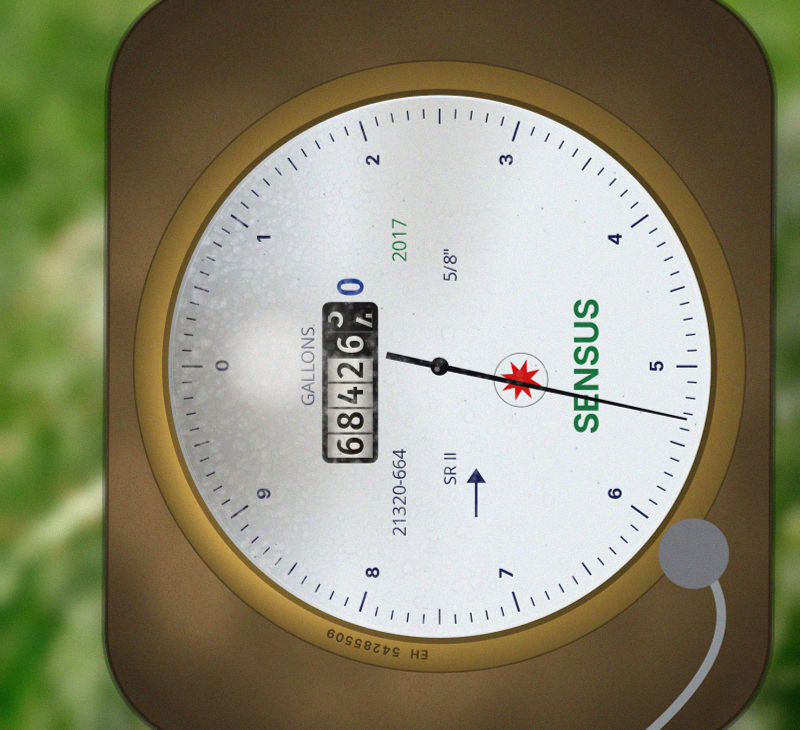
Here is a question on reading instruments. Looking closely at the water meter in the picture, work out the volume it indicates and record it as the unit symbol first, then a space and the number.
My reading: gal 6842635.3
